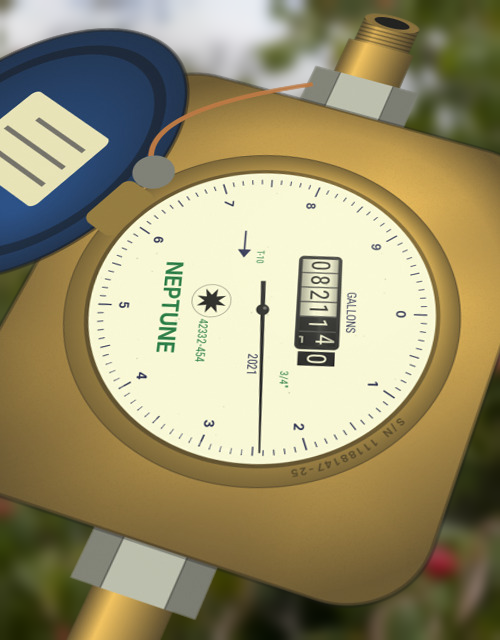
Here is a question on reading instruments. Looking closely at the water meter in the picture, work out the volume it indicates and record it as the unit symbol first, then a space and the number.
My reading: gal 821142.4
